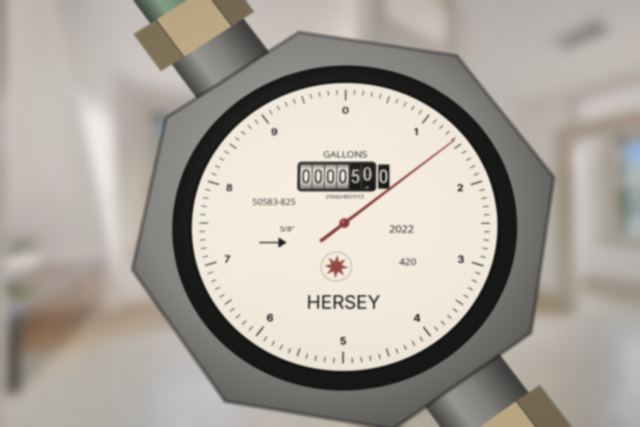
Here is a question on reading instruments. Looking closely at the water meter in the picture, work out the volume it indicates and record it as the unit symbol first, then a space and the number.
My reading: gal 501.4
